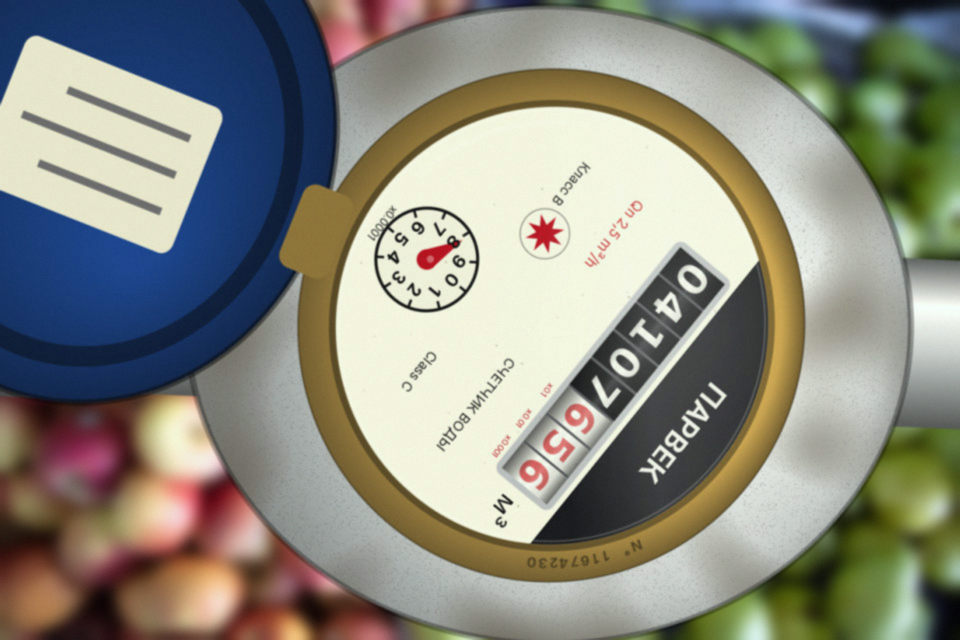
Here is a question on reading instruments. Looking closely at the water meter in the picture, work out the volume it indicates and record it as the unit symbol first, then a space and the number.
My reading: m³ 4107.6568
